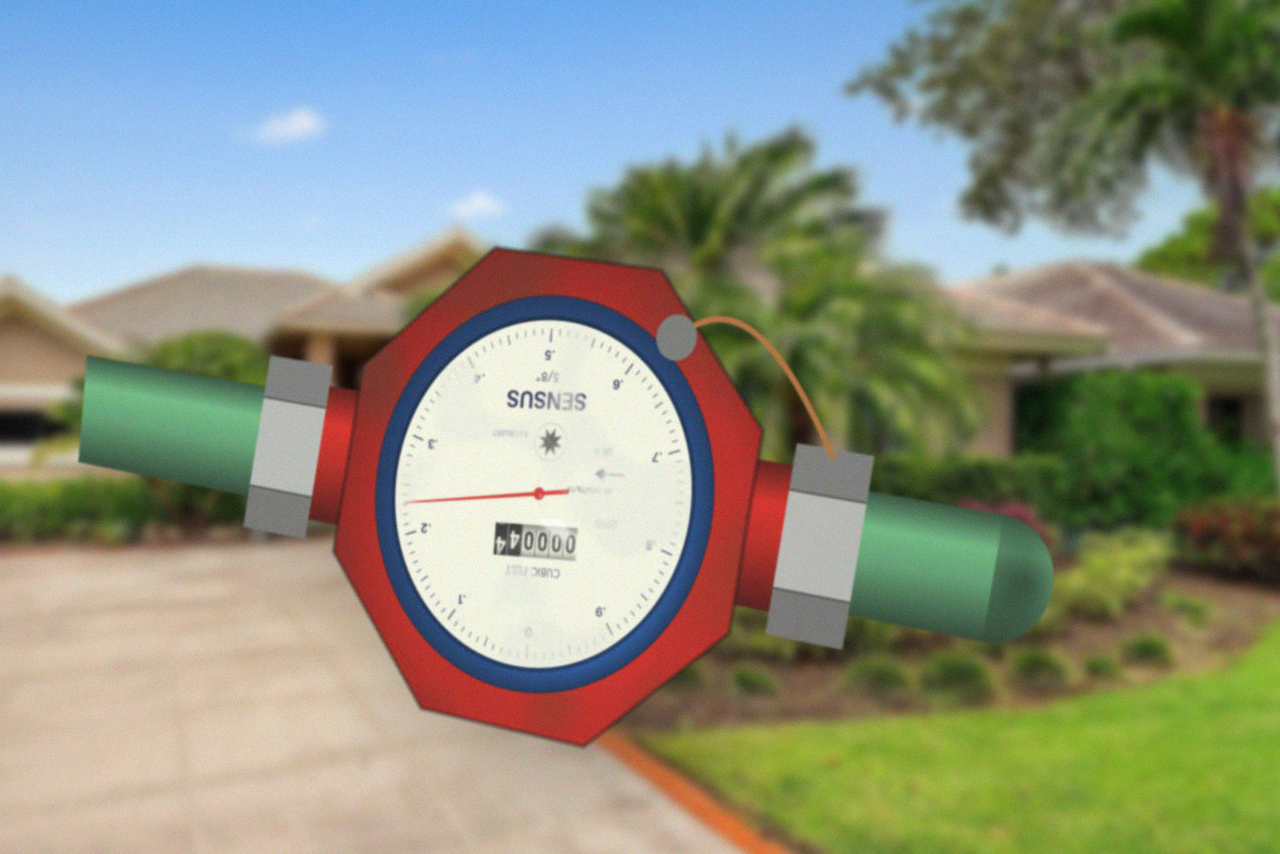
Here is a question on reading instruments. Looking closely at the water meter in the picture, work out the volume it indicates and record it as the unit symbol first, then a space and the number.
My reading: ft³ 44.23
